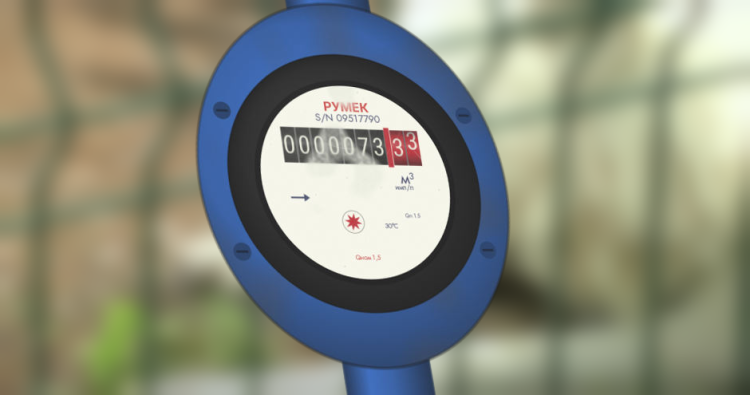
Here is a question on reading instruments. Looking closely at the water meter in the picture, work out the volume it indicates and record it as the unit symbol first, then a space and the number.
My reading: m³ 73.33
